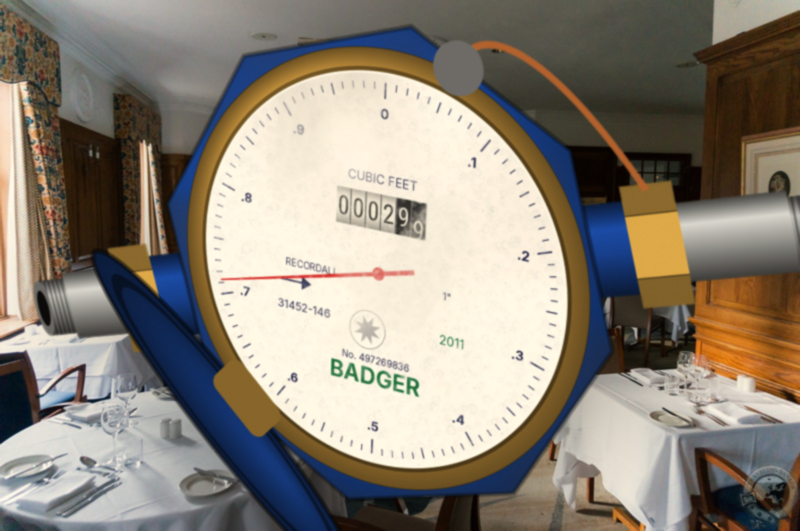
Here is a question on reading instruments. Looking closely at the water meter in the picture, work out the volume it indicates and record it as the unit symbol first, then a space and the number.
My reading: ft³ 298.71
